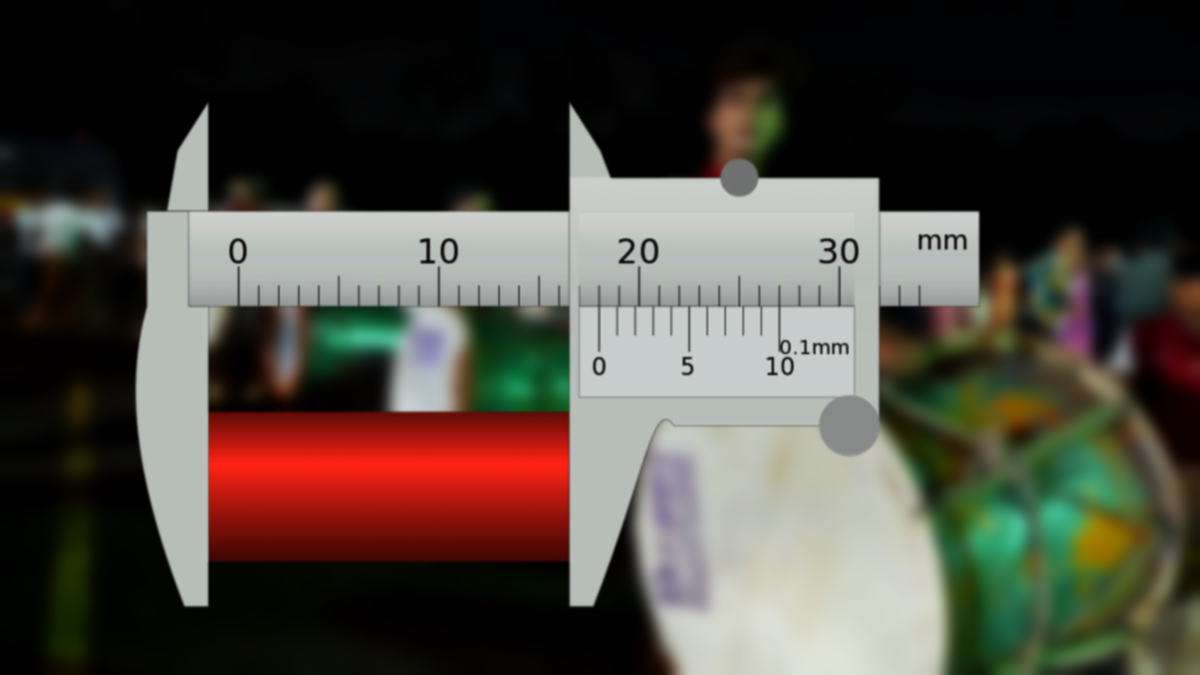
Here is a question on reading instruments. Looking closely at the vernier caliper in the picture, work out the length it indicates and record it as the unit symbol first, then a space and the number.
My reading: mm 18.0
